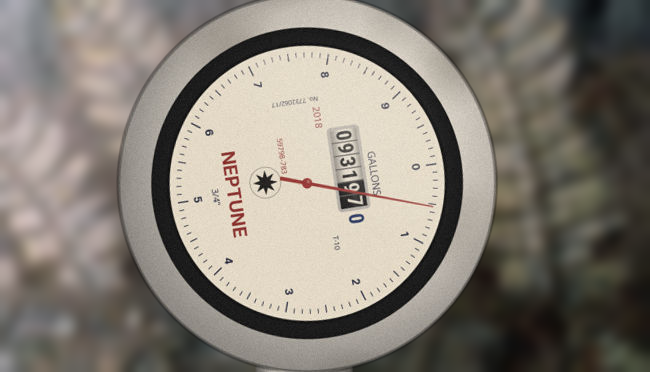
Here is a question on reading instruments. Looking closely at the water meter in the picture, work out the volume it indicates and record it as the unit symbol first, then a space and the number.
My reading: gal 931970.5
